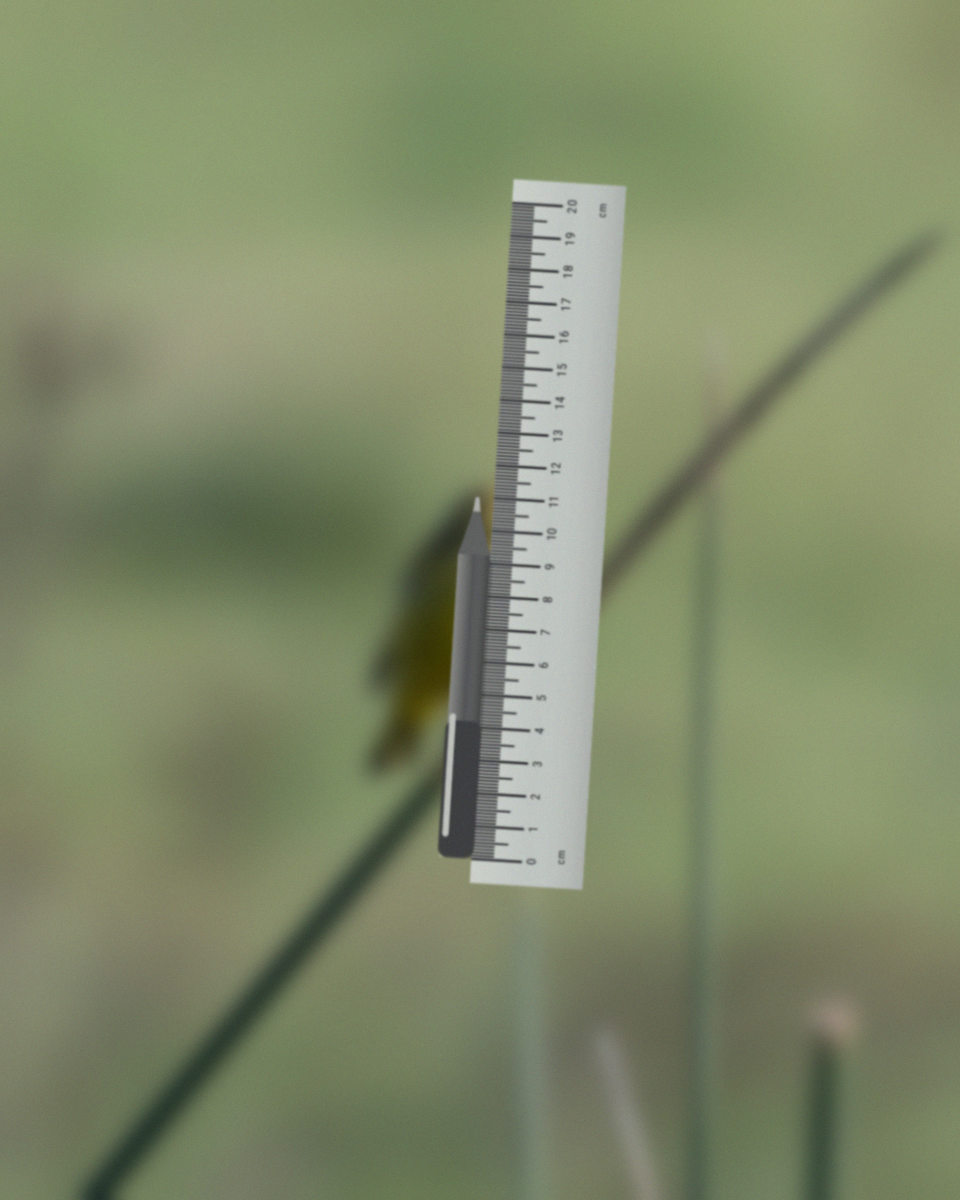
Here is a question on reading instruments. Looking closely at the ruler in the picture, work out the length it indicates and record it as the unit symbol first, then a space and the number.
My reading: cm 11
